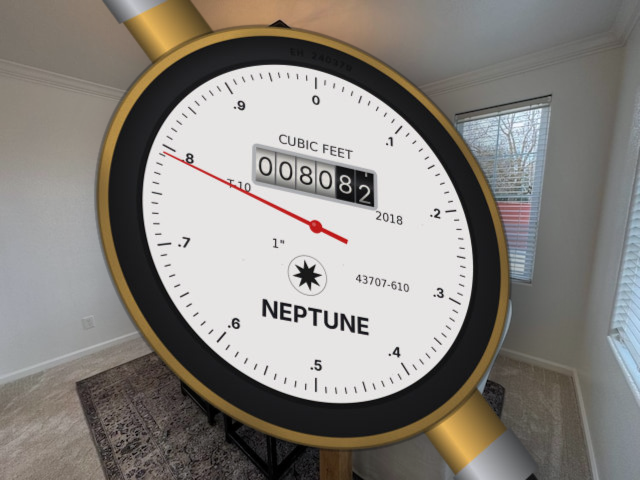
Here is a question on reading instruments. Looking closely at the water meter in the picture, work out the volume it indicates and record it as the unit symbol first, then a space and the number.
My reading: ft³ 8081.79
